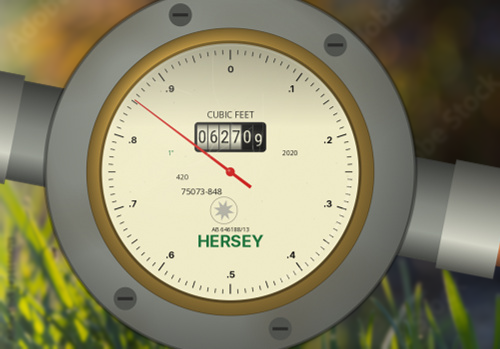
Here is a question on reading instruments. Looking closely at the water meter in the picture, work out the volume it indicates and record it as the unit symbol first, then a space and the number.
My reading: ft³ 62708.85
